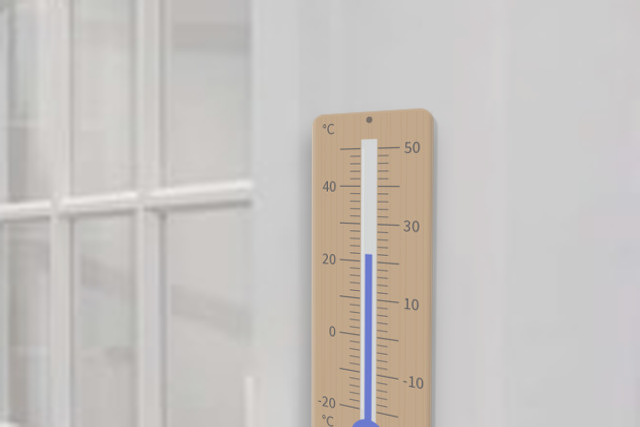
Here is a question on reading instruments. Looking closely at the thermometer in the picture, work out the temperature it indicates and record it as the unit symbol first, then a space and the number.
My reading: °C 22
